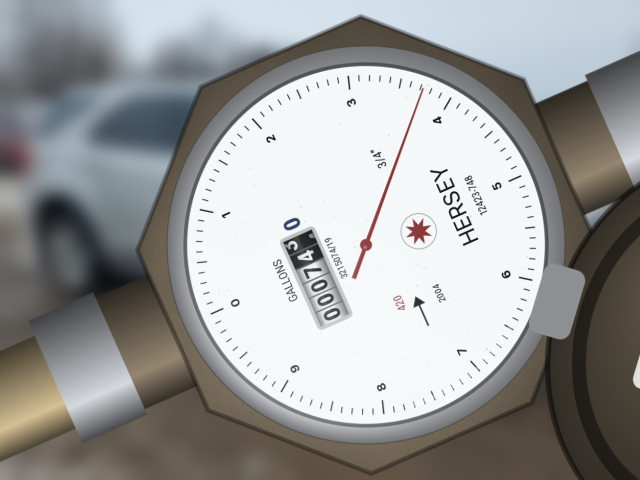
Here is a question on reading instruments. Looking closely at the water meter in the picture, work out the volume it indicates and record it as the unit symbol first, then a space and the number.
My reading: gal 7433.7
